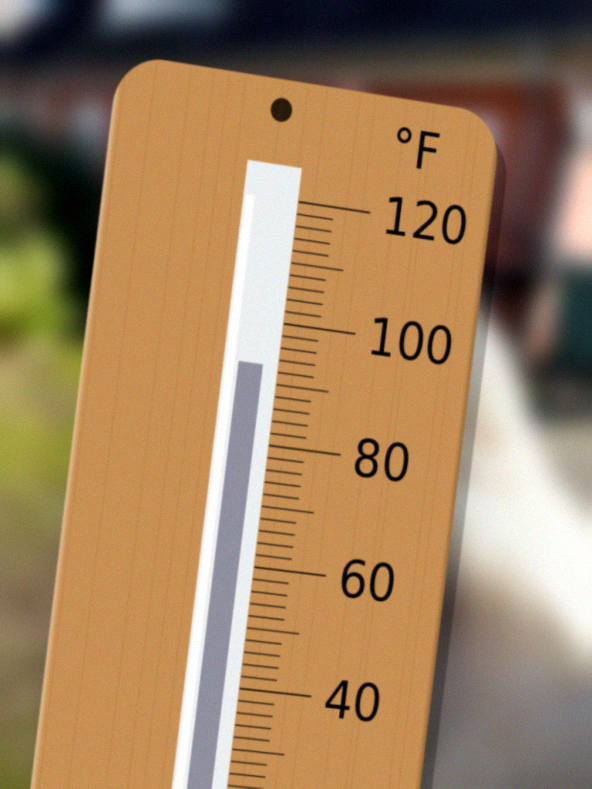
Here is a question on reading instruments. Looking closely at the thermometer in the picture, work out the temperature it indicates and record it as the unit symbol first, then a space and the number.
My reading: °F 93
